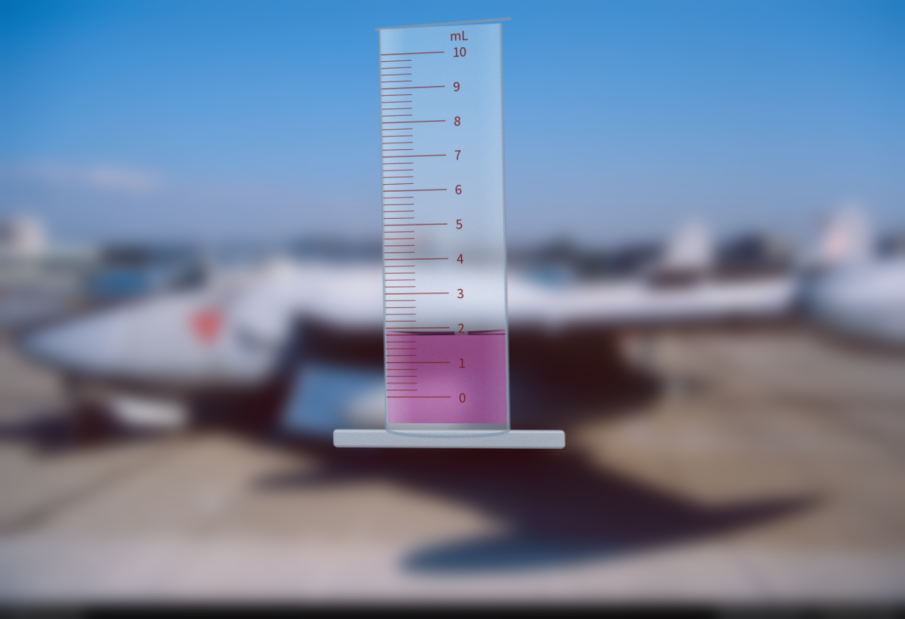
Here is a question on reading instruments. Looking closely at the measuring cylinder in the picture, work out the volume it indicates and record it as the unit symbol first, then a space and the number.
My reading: mL 1.8
